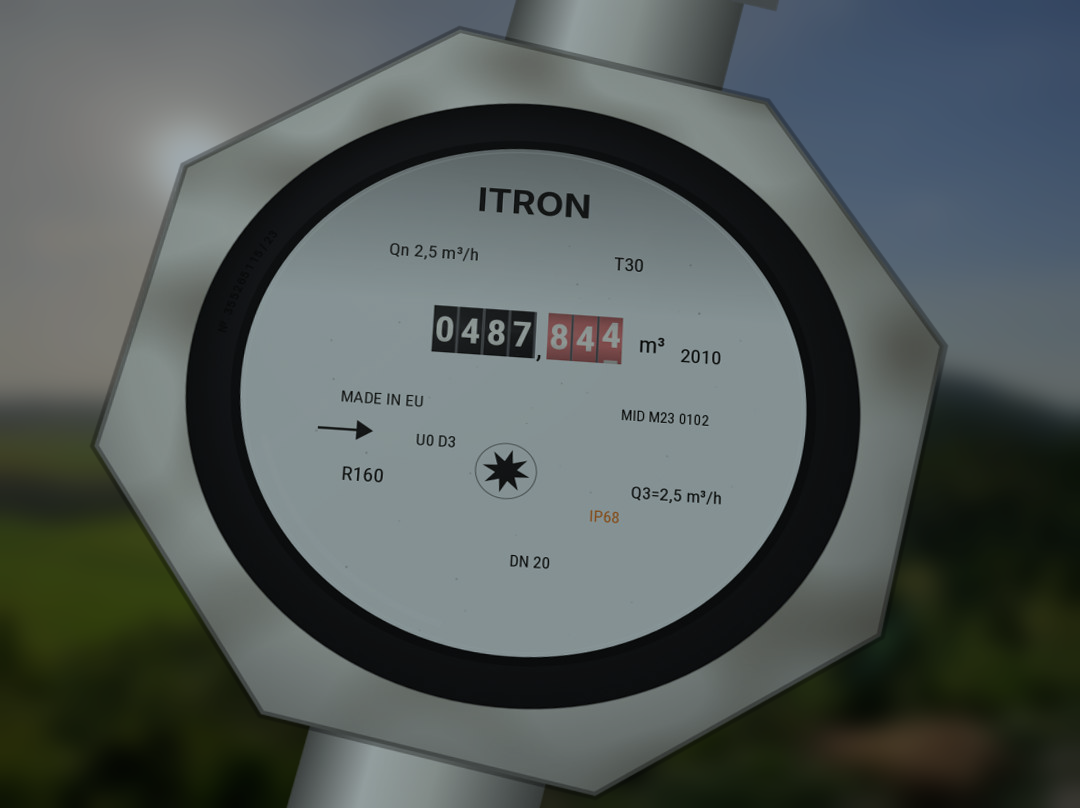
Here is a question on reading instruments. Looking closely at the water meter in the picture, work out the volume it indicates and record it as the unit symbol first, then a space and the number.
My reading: m³ 487.844
